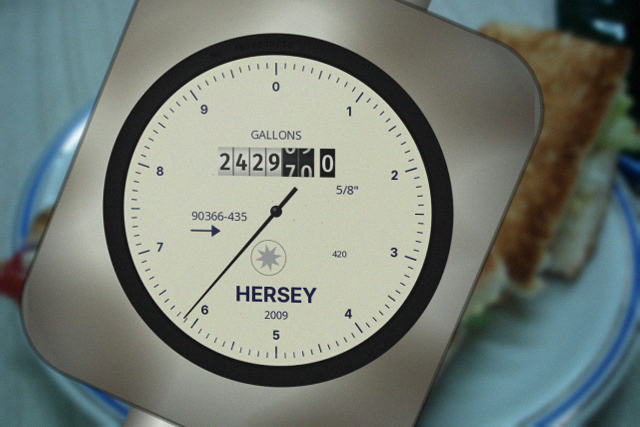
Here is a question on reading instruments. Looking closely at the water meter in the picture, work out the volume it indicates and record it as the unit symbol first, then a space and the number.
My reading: gal 2429696.1
